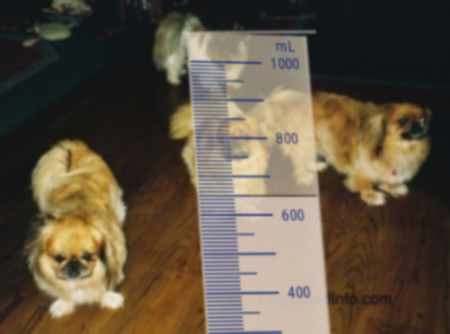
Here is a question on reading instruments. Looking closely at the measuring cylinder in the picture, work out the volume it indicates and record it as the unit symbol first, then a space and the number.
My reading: mL 650
